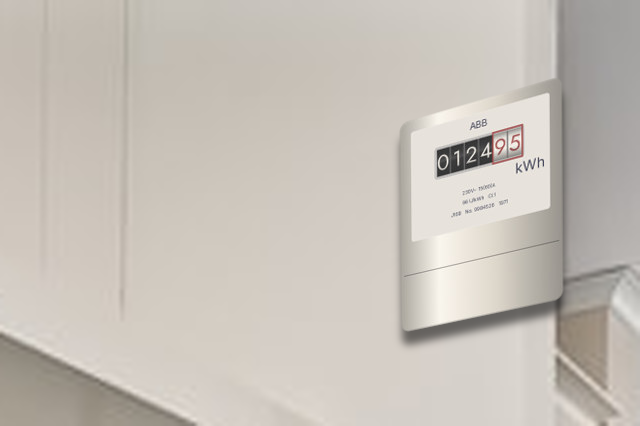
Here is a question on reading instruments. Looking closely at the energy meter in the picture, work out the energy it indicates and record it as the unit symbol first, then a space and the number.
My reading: kWh 124.95
